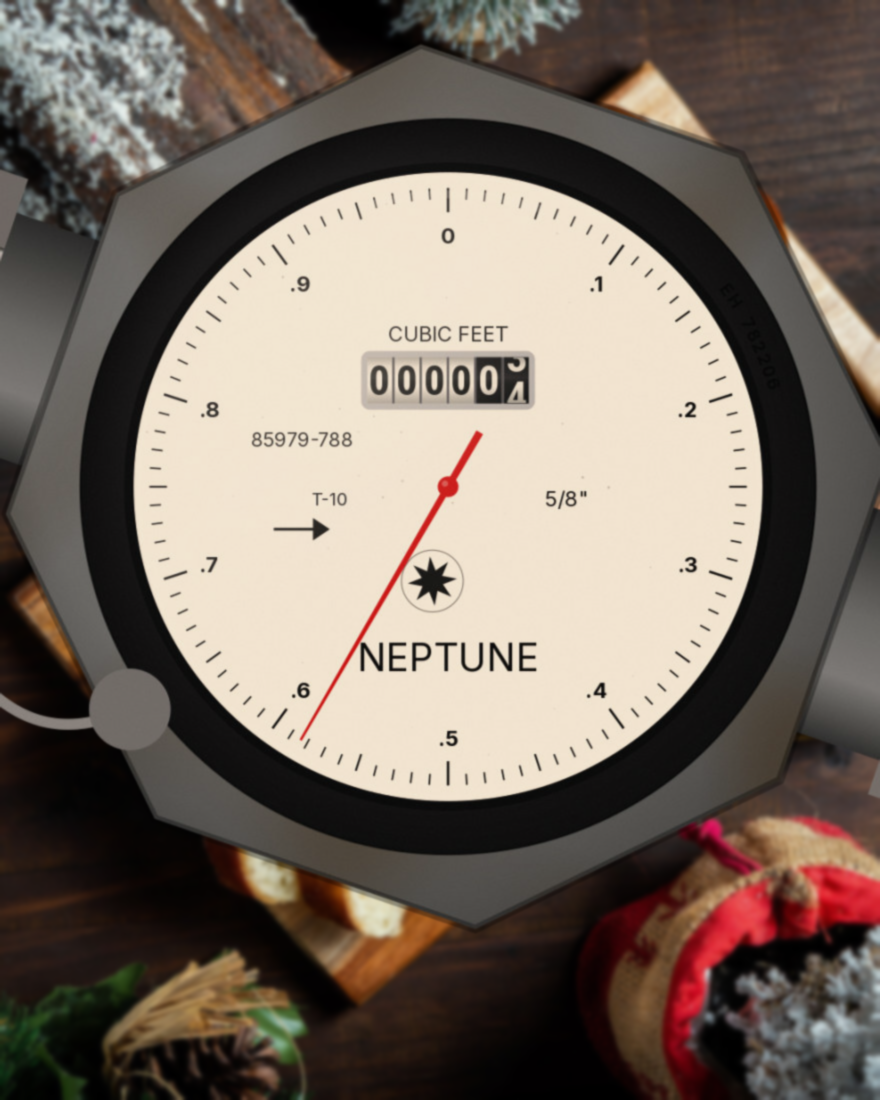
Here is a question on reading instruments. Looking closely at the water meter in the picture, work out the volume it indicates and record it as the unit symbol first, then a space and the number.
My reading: ft³ 3.58
